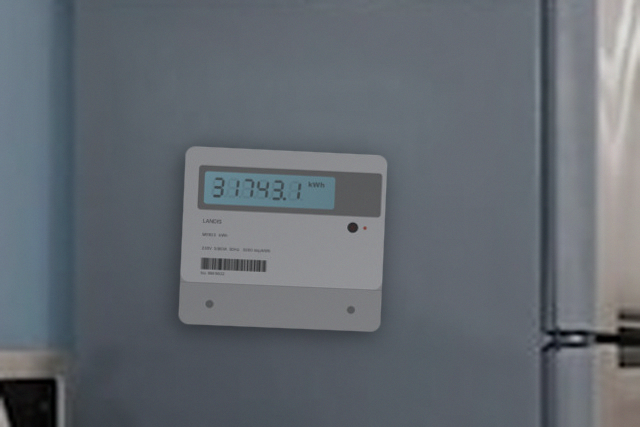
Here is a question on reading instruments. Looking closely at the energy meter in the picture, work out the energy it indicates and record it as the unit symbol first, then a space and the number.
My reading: kWh 31743.1
